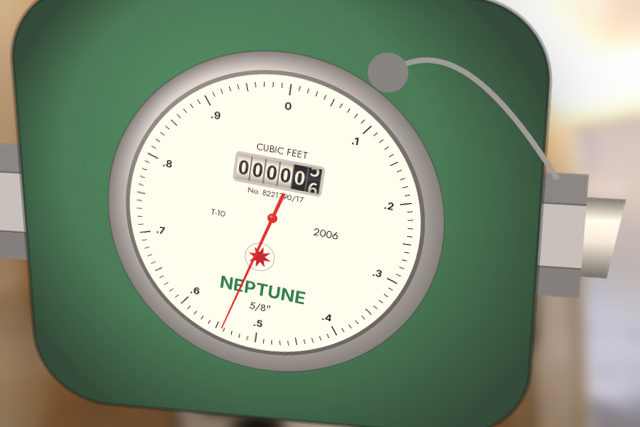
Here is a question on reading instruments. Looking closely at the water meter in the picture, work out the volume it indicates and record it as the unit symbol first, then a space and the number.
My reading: ft³ 5.54
